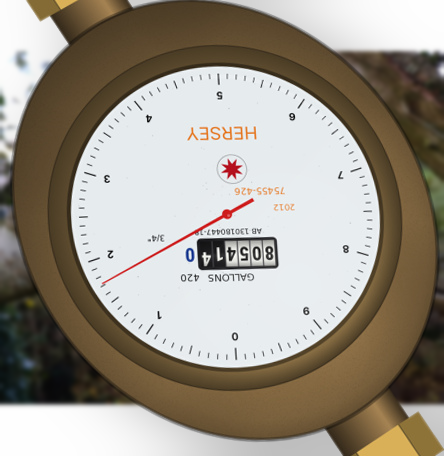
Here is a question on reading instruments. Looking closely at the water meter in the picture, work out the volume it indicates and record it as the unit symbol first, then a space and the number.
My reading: gal 8054141.7
